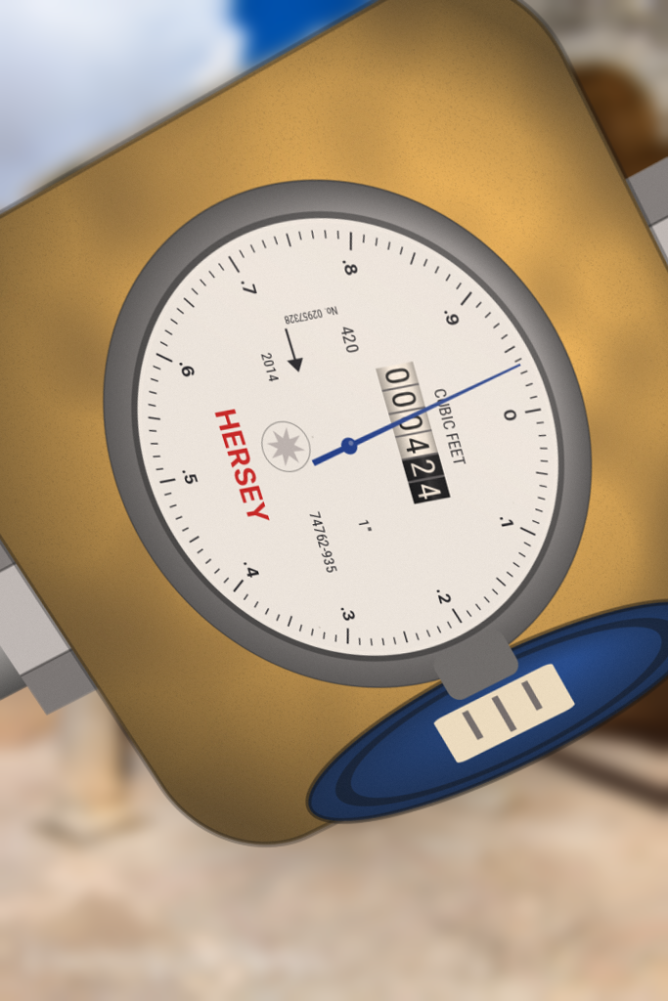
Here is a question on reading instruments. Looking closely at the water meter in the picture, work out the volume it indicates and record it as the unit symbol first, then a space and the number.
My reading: ft³ 423.96
